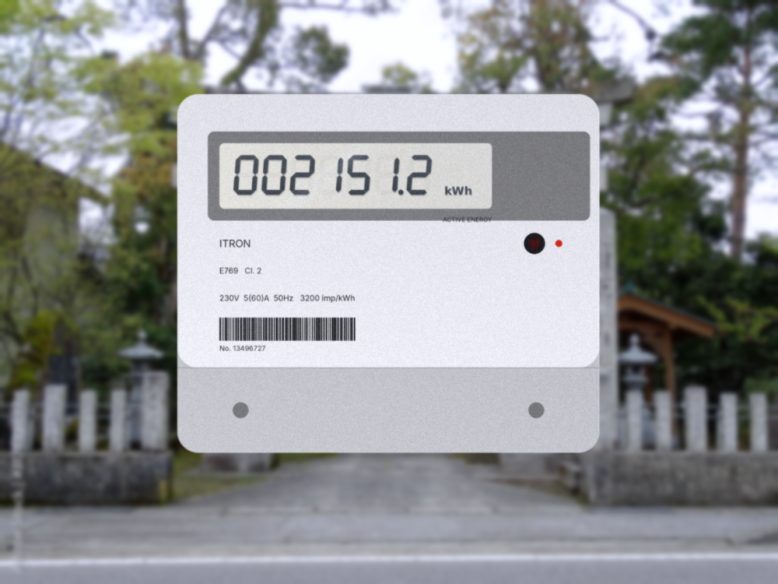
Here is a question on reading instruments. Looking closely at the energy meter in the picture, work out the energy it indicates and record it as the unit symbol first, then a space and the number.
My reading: kWh 2151.2
